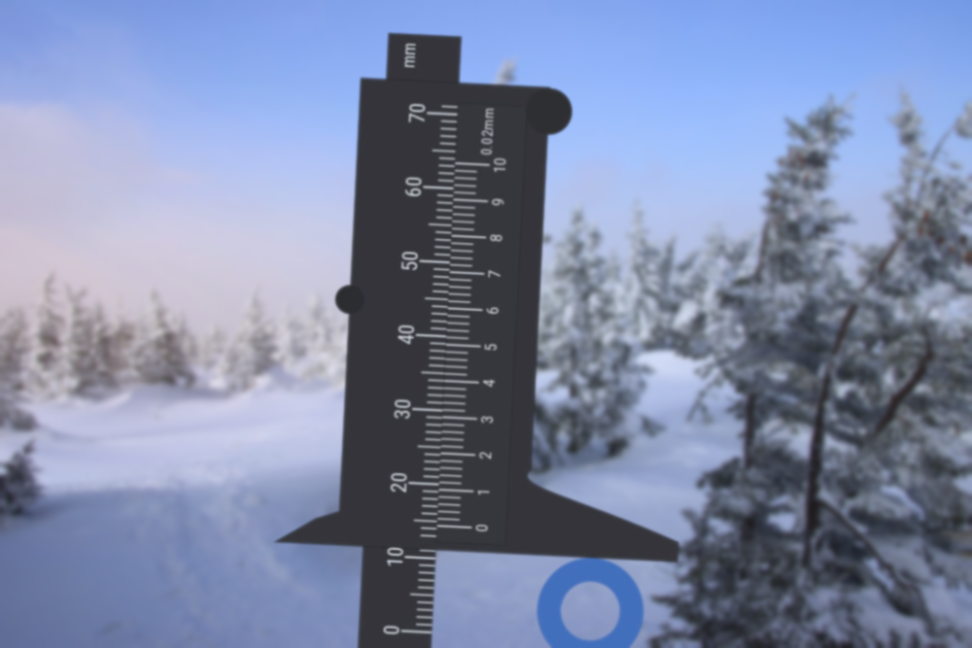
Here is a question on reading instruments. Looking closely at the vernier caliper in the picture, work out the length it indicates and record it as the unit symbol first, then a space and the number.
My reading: mm 14.4
